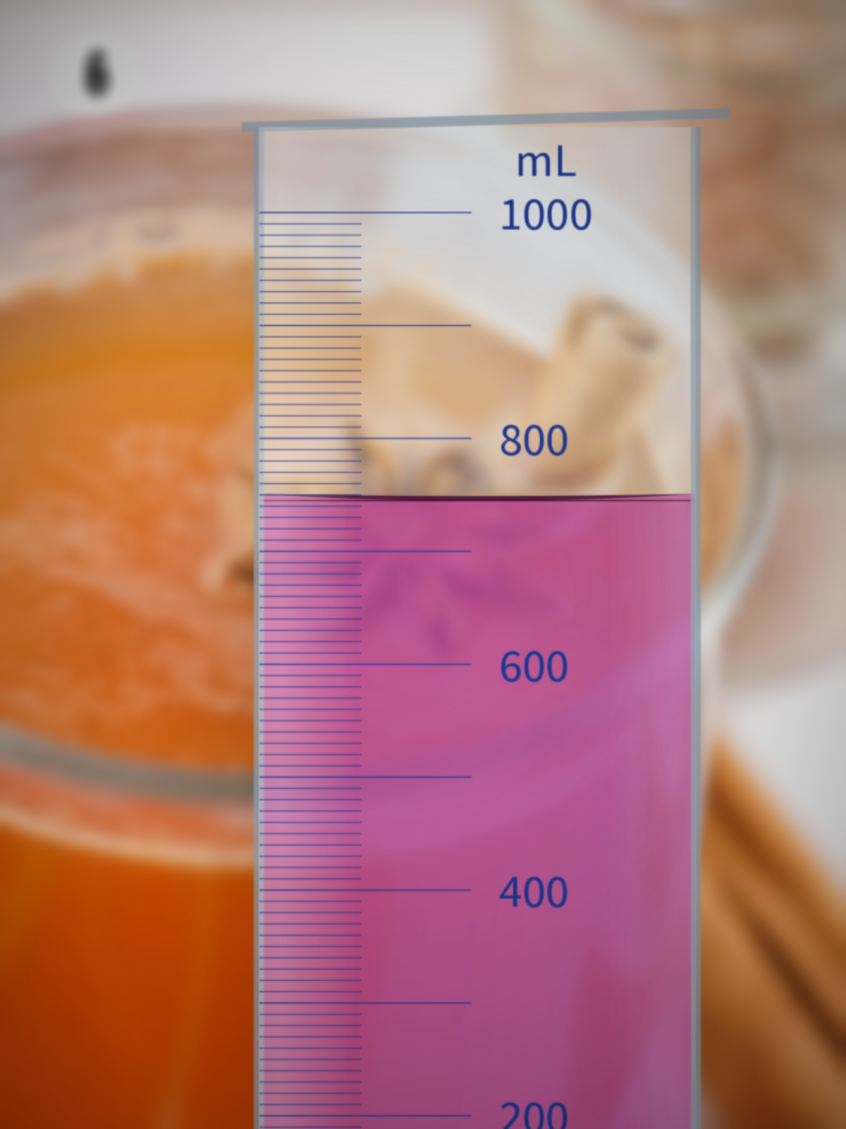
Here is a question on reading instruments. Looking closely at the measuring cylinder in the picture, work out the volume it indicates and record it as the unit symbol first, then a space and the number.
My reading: mL 745
